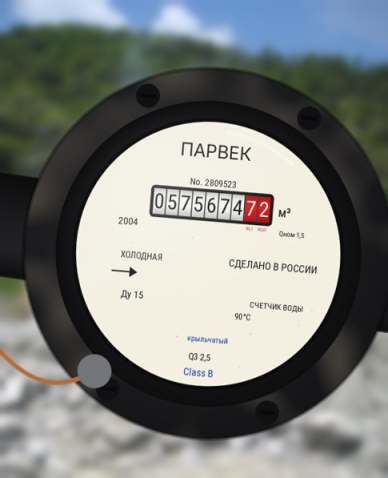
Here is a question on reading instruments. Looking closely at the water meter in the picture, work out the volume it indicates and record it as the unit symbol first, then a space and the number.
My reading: m³ 575674.72
